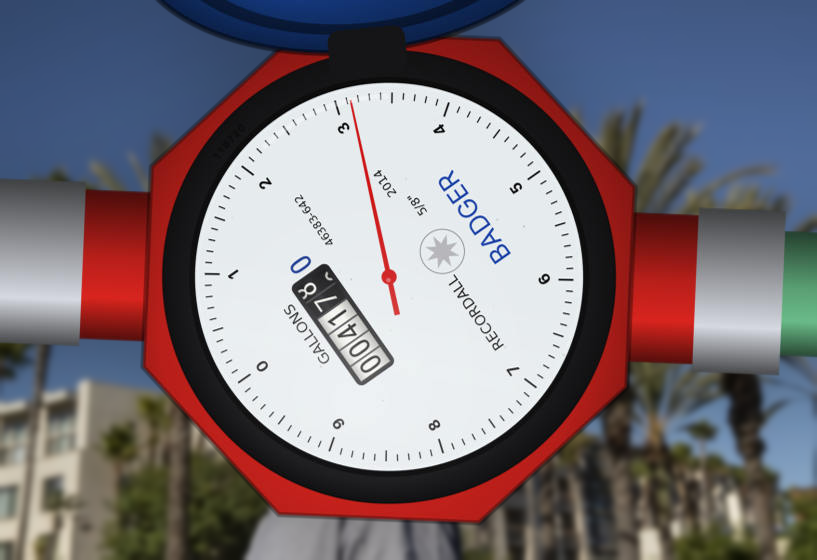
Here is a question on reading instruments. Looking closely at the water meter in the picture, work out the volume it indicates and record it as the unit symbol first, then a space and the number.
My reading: gal 41783.1
